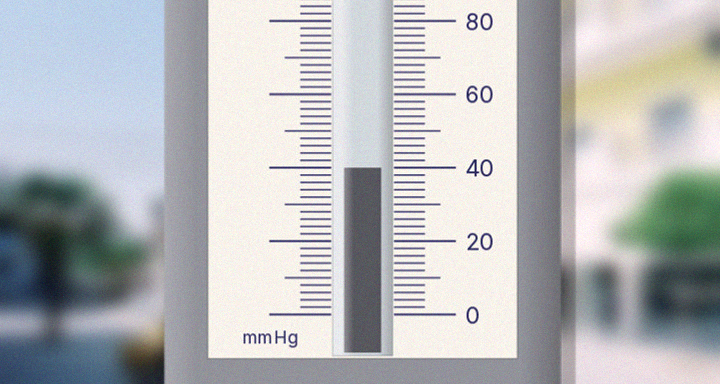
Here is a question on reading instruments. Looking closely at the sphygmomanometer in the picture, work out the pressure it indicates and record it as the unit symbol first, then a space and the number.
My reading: mmHg 40
